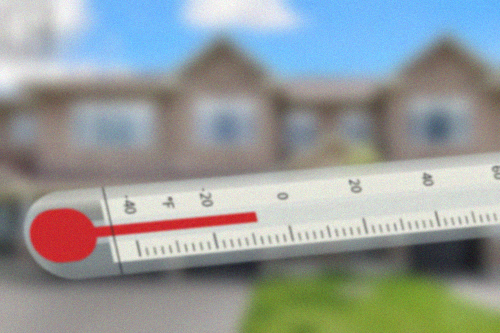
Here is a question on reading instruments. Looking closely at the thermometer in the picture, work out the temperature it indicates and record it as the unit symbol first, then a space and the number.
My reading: °F -8
